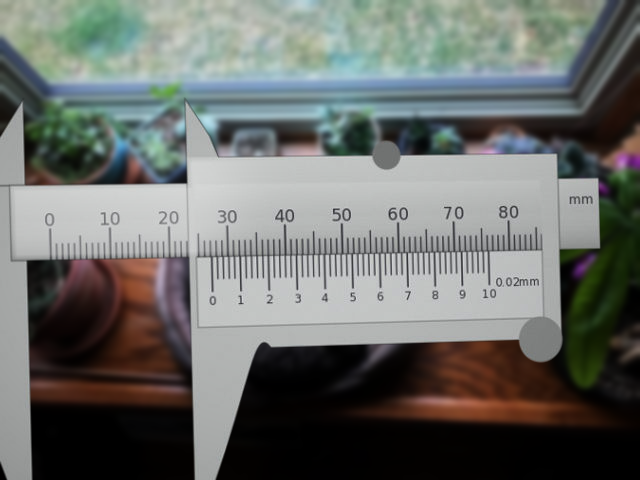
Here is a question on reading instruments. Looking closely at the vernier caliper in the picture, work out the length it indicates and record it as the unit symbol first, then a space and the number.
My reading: mm 27.2
